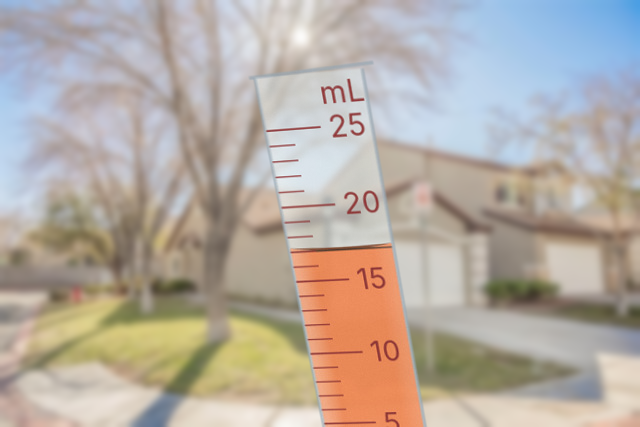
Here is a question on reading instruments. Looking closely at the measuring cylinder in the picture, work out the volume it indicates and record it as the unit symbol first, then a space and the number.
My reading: mL 17
